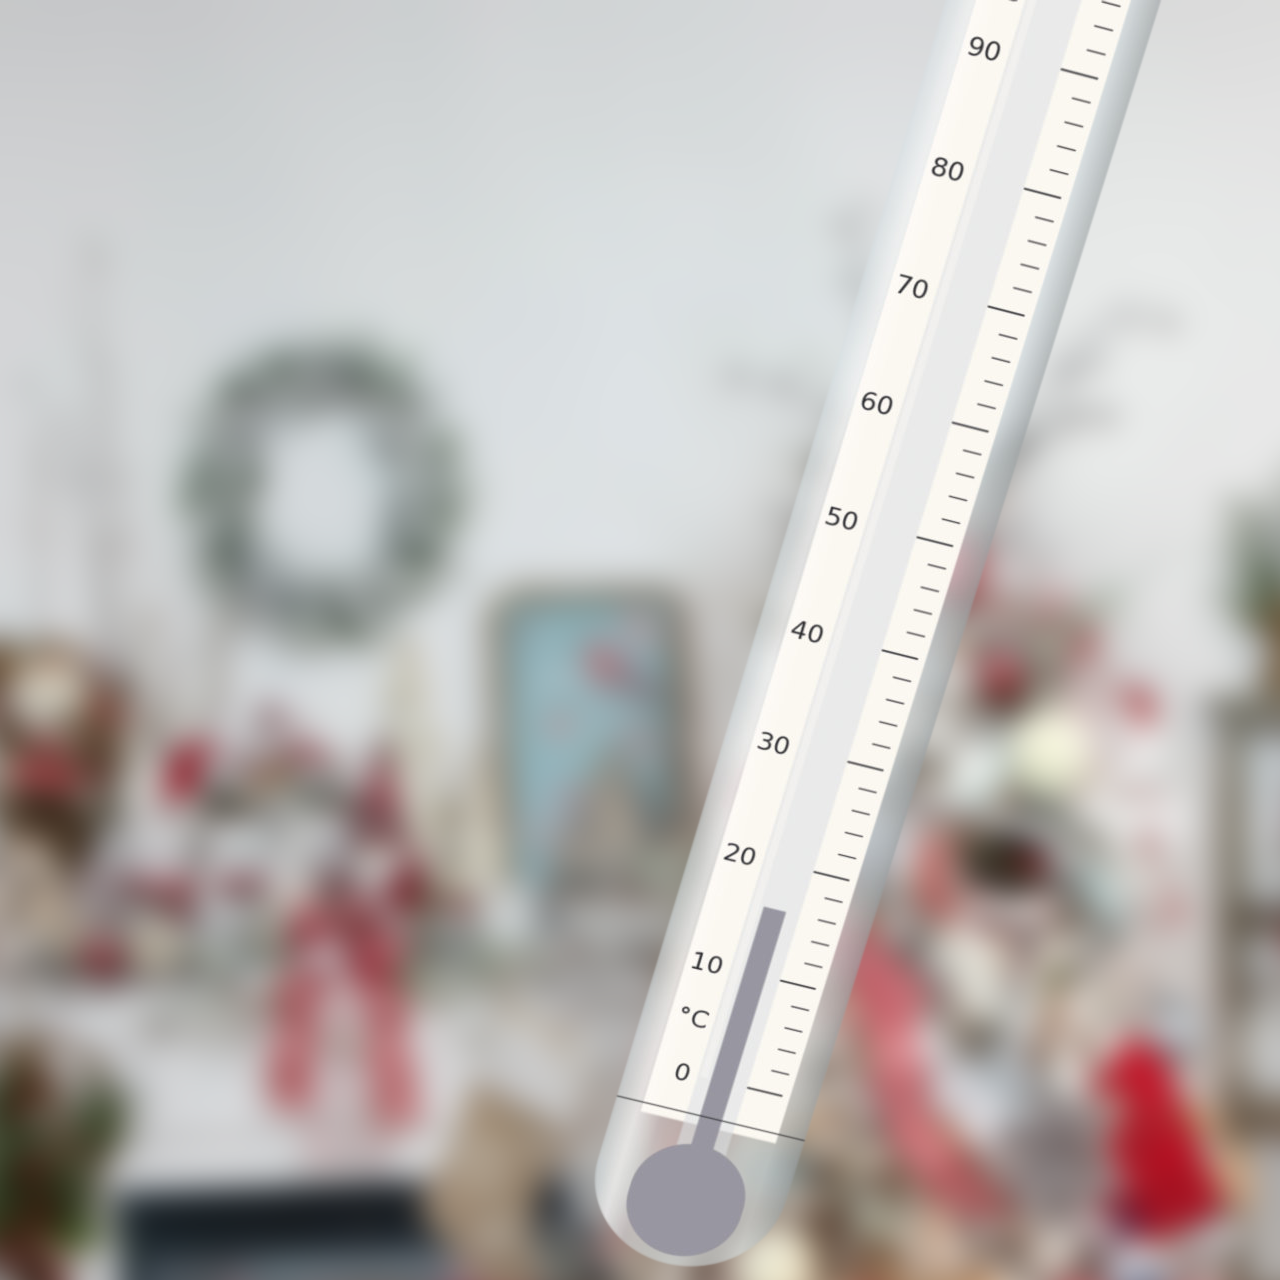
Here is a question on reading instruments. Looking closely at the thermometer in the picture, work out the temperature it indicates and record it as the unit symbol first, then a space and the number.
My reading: °C 16
